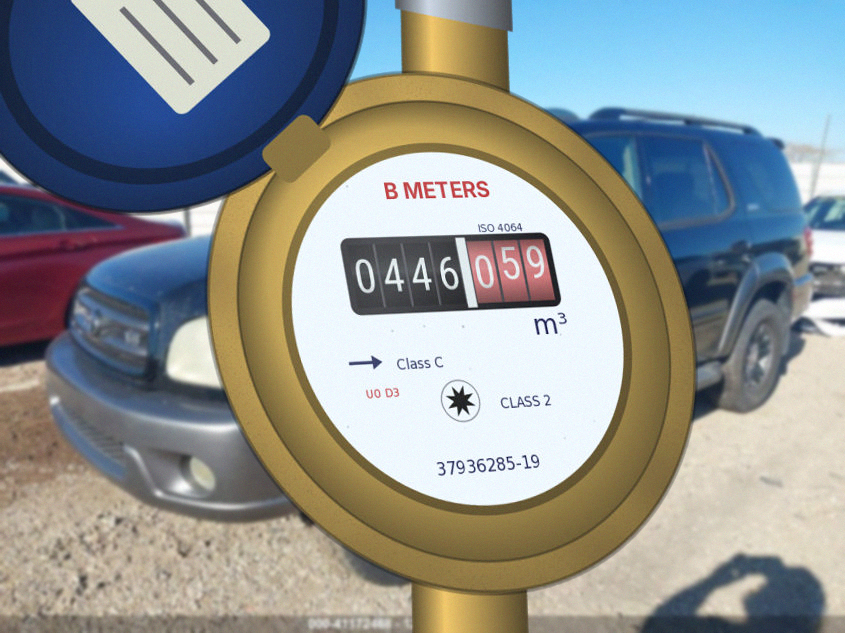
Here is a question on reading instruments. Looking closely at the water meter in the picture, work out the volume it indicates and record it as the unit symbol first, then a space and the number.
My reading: m³ 446.059
